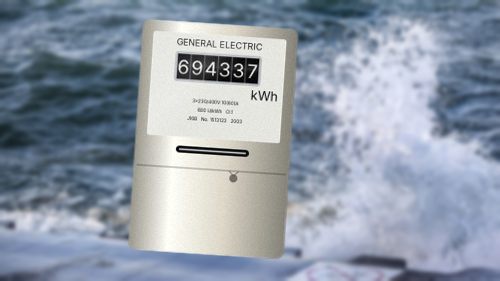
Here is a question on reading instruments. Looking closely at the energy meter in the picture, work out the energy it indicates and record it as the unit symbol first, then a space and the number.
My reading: kWh 694337
